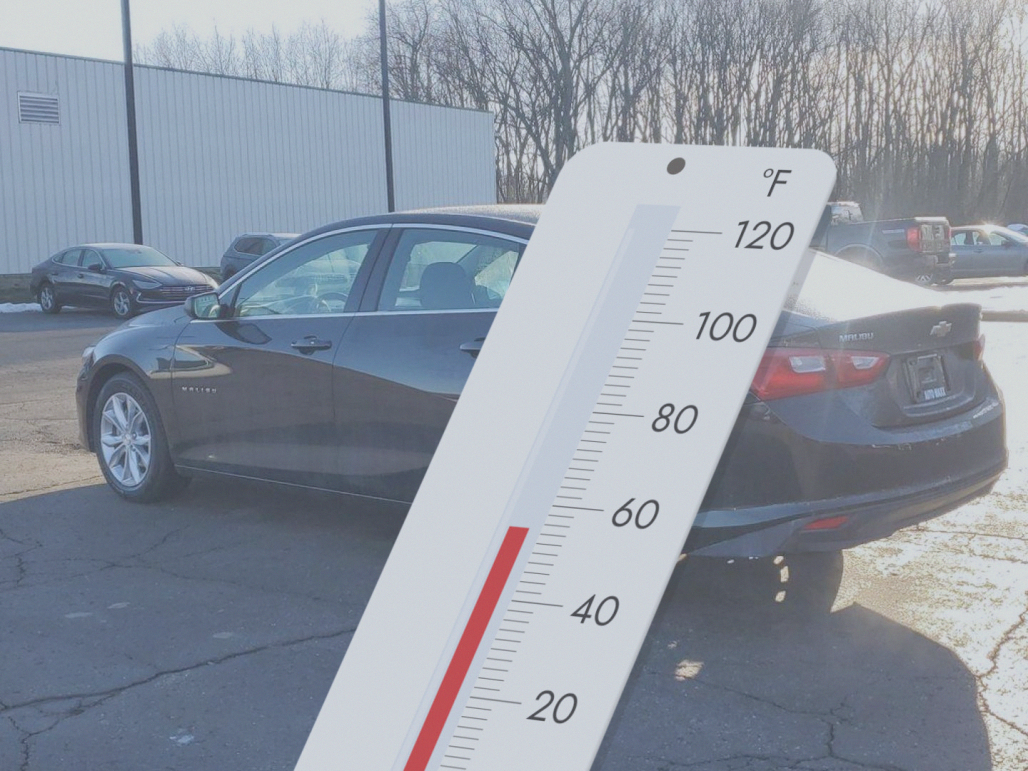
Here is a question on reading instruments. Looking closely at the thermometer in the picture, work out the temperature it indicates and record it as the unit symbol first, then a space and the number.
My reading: °F 55
